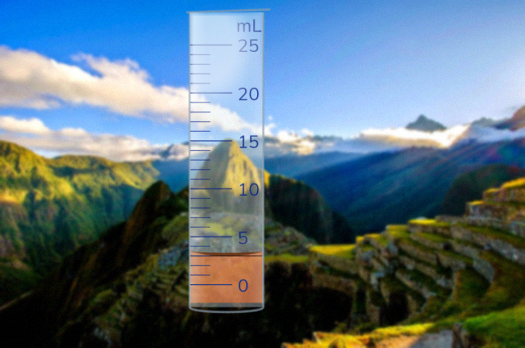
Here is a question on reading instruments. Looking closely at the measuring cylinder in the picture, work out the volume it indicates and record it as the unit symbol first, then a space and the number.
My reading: mL 3
